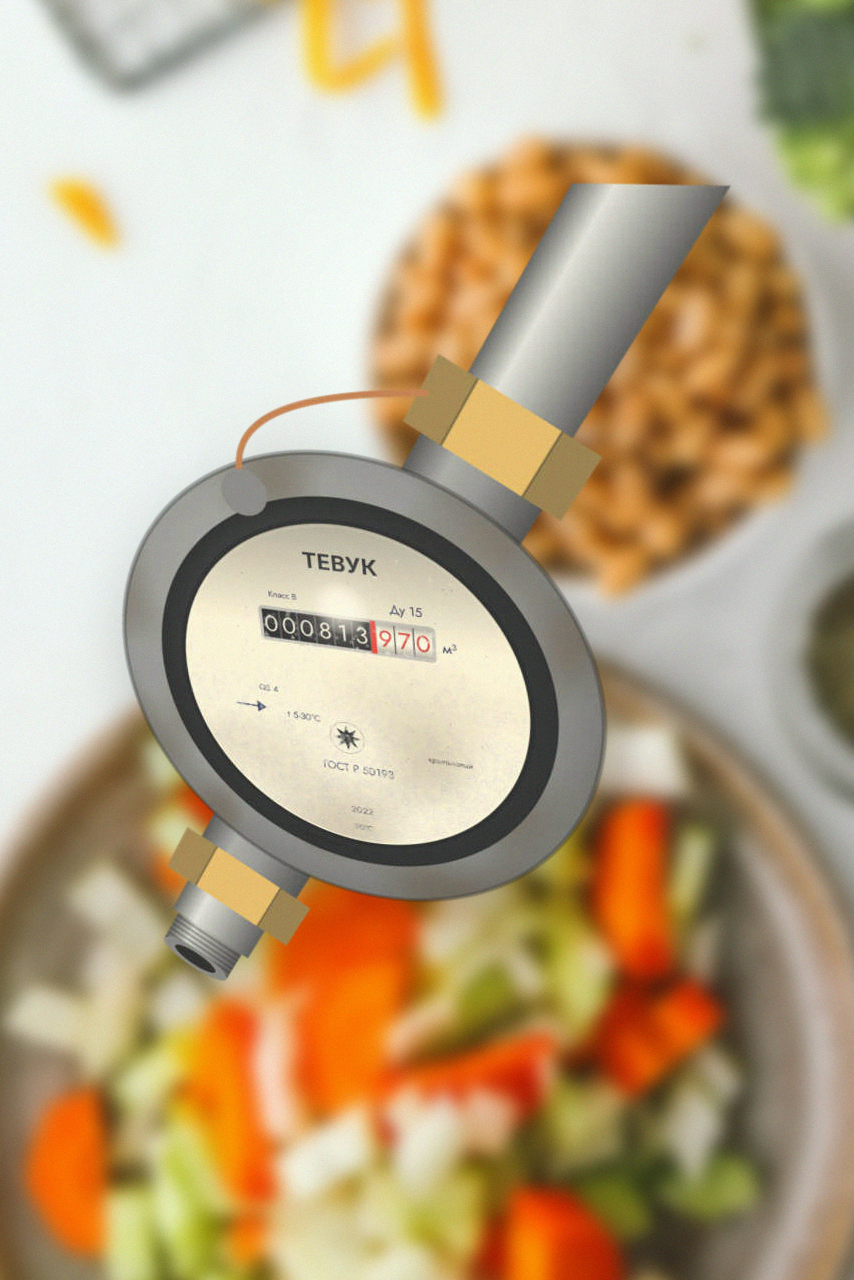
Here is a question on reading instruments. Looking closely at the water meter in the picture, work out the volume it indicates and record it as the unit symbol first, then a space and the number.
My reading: m³ 813.970
